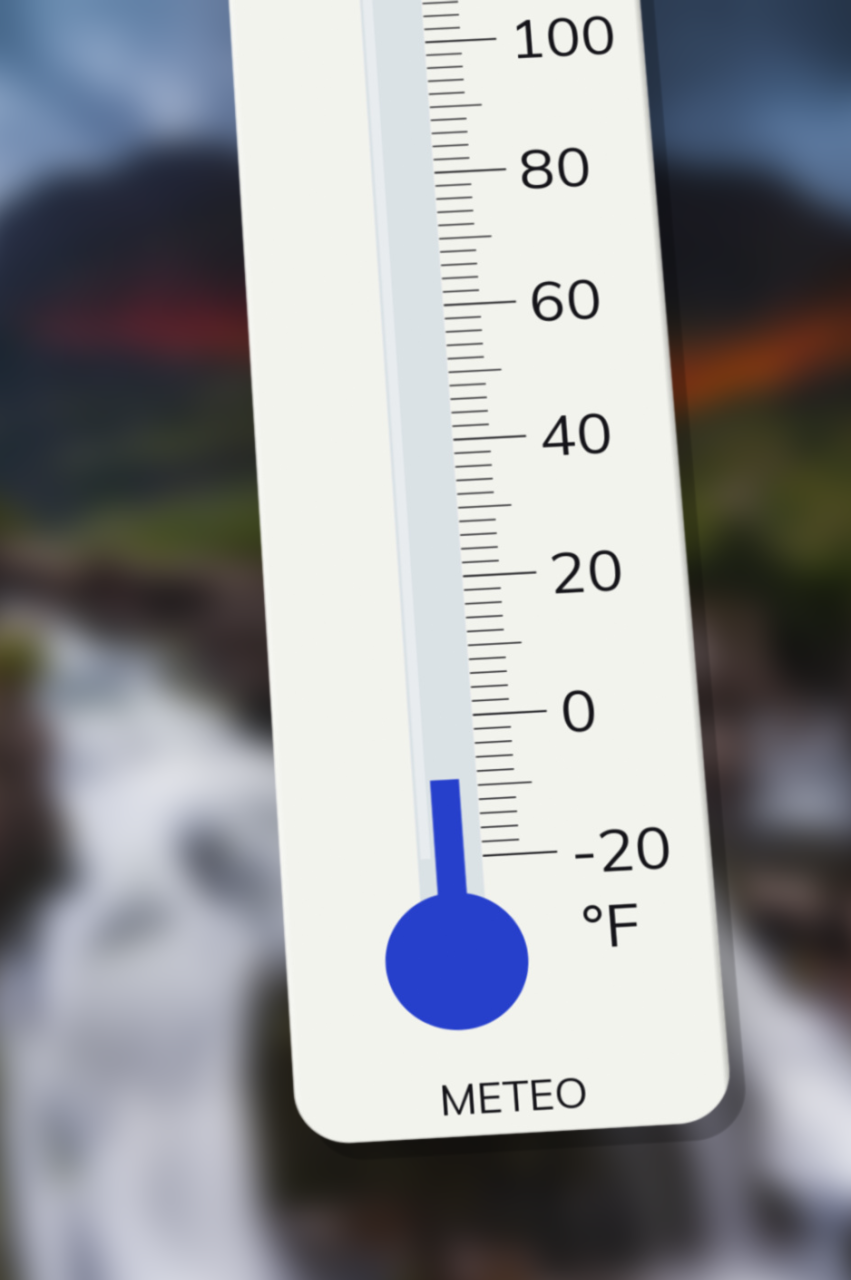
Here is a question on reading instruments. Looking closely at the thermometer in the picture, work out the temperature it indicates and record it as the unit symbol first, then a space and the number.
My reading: °F -9
